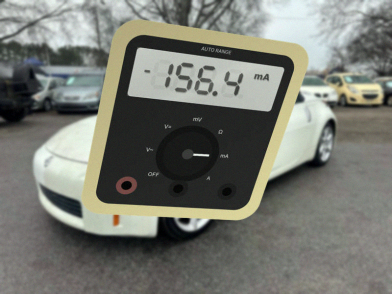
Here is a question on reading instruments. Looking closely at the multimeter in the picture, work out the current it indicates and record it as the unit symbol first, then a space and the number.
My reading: mA -156.4
